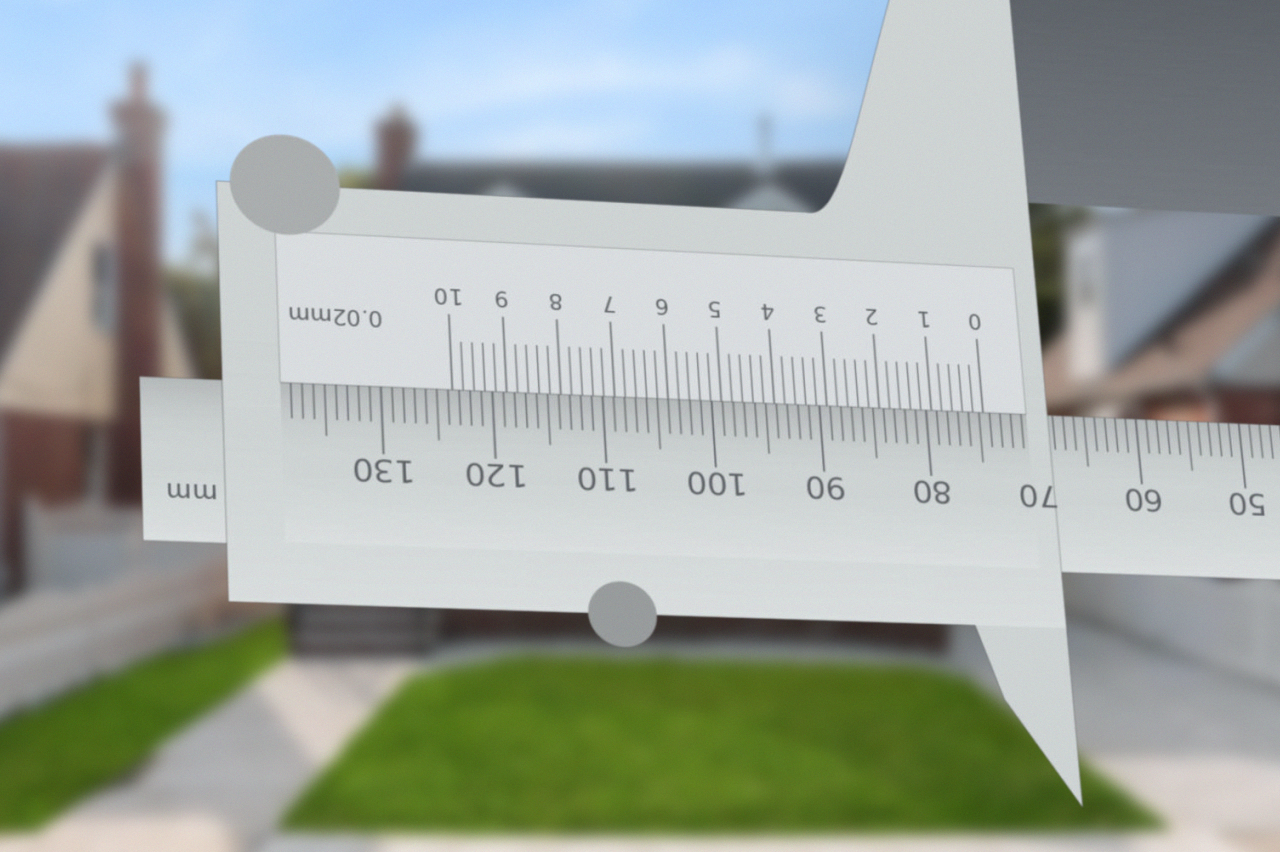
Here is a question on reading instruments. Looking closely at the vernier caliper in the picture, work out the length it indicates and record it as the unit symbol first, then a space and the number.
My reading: mm 74.6
